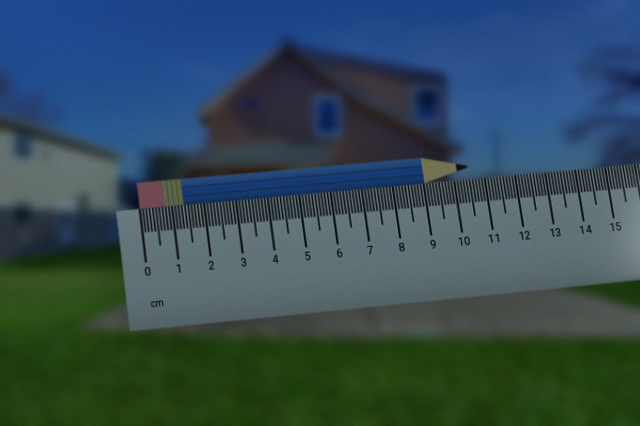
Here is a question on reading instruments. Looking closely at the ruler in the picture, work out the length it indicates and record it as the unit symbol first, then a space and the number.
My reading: cm 10.5
